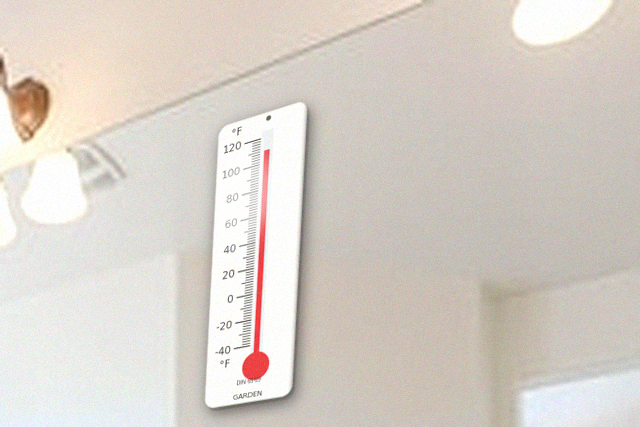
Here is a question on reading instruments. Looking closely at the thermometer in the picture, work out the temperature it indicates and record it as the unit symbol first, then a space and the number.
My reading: °F 110
